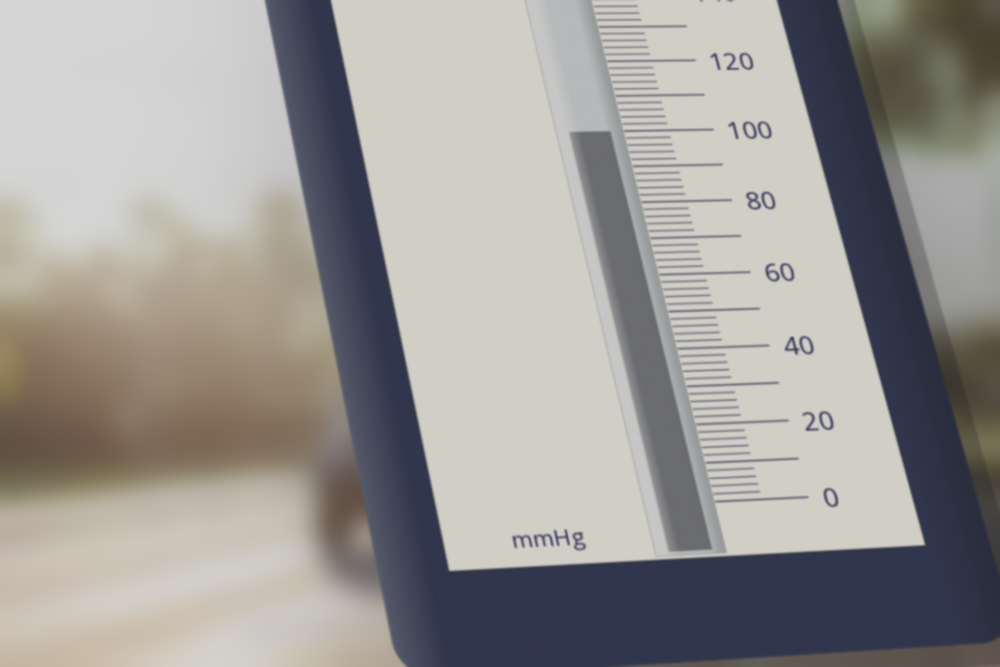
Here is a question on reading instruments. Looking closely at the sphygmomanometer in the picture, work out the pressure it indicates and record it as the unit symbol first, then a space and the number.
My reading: mmHg 100
